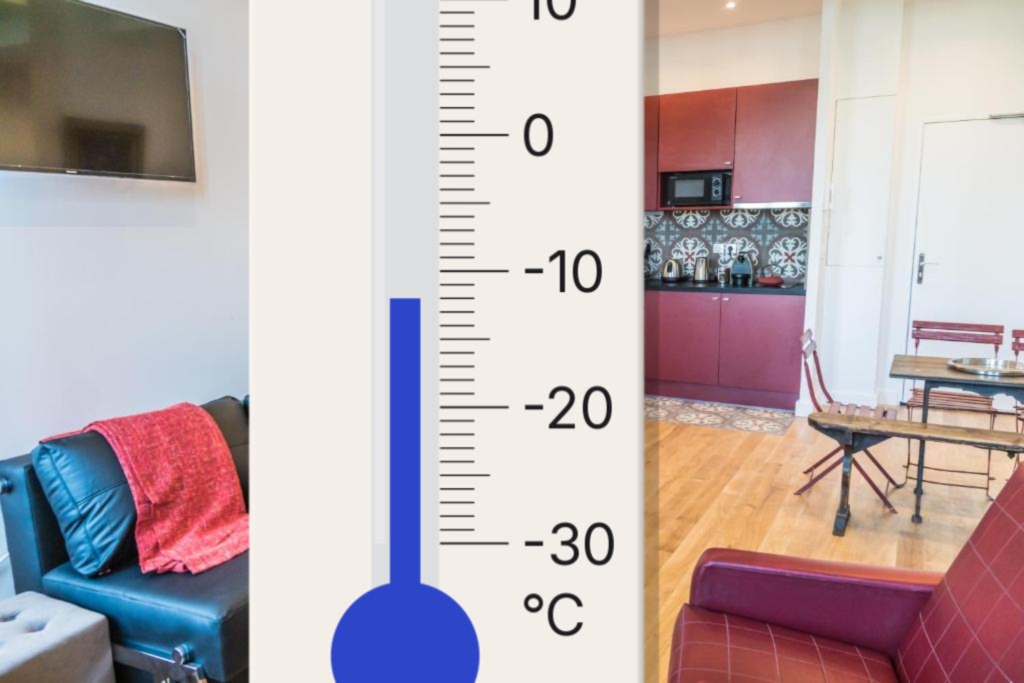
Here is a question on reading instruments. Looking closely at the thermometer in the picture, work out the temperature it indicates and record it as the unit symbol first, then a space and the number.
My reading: °C -12
